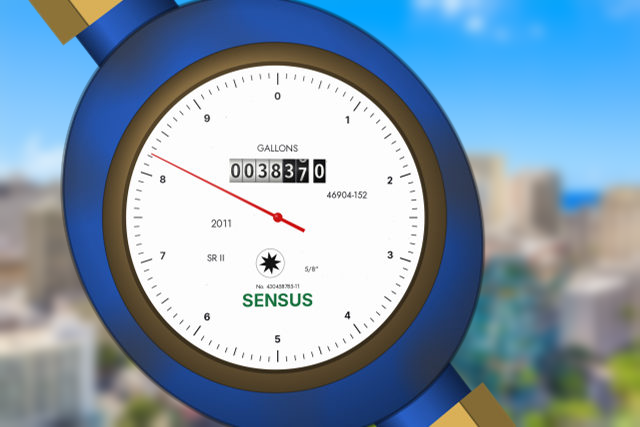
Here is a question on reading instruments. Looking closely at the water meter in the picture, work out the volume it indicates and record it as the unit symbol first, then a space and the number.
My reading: gal 38368.2
